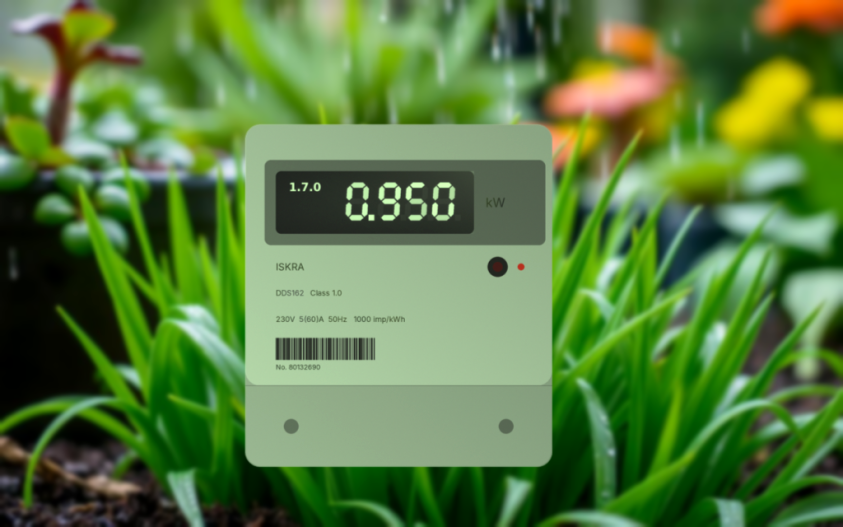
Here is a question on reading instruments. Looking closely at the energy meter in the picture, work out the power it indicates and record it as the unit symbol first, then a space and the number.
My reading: kW 0.950
